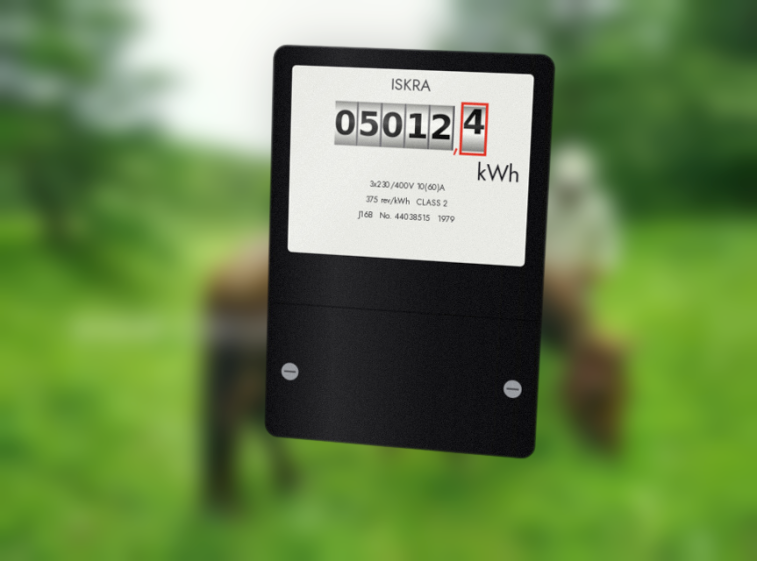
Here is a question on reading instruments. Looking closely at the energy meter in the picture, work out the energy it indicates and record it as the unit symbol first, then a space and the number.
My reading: kWh 5012.4
